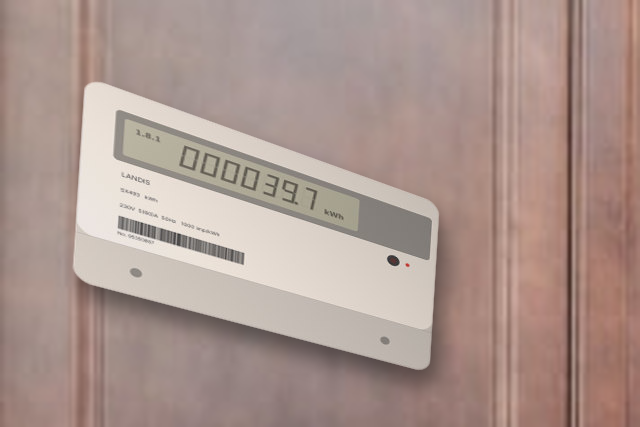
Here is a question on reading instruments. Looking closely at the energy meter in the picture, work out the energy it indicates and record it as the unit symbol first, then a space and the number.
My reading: kWh 39.7
